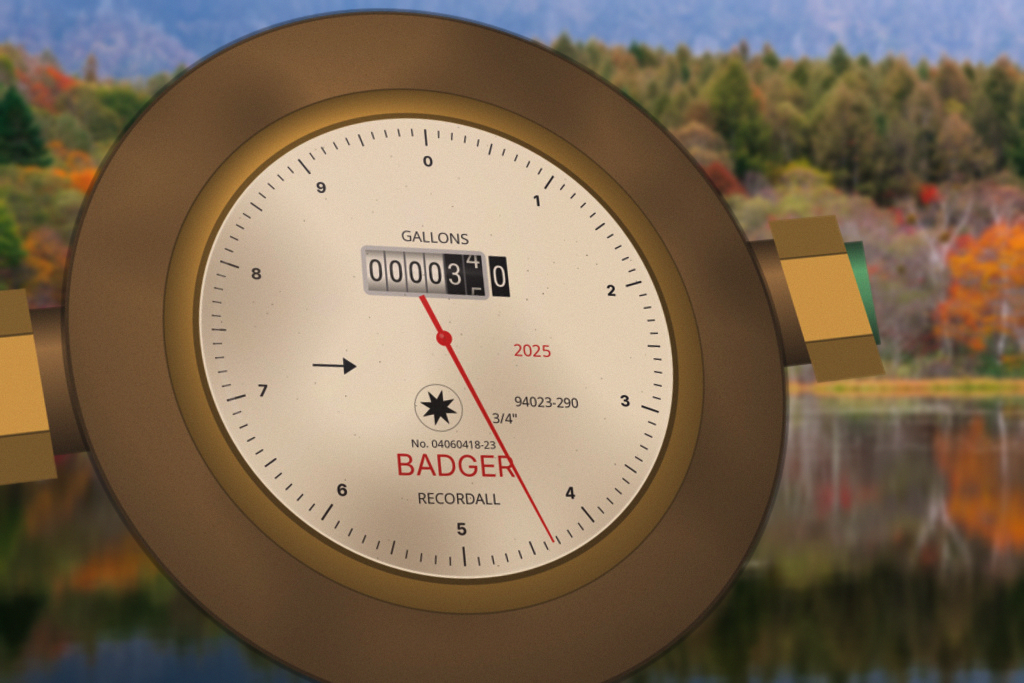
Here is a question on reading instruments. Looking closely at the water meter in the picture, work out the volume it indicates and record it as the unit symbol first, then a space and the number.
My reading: gal 344.3
